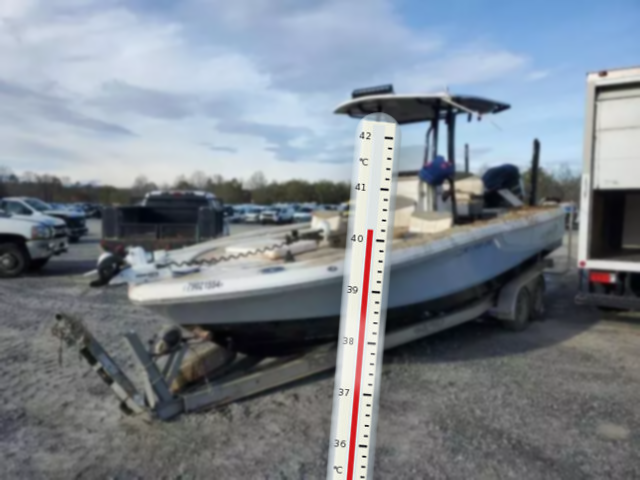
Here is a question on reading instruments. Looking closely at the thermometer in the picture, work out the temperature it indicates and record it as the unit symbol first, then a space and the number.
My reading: °C 40.2
